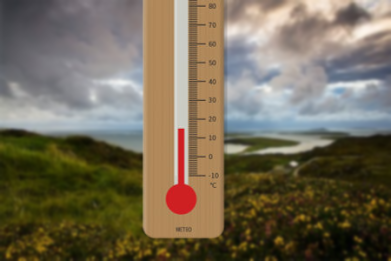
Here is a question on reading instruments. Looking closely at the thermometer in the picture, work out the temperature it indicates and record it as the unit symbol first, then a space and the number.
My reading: °C 15
